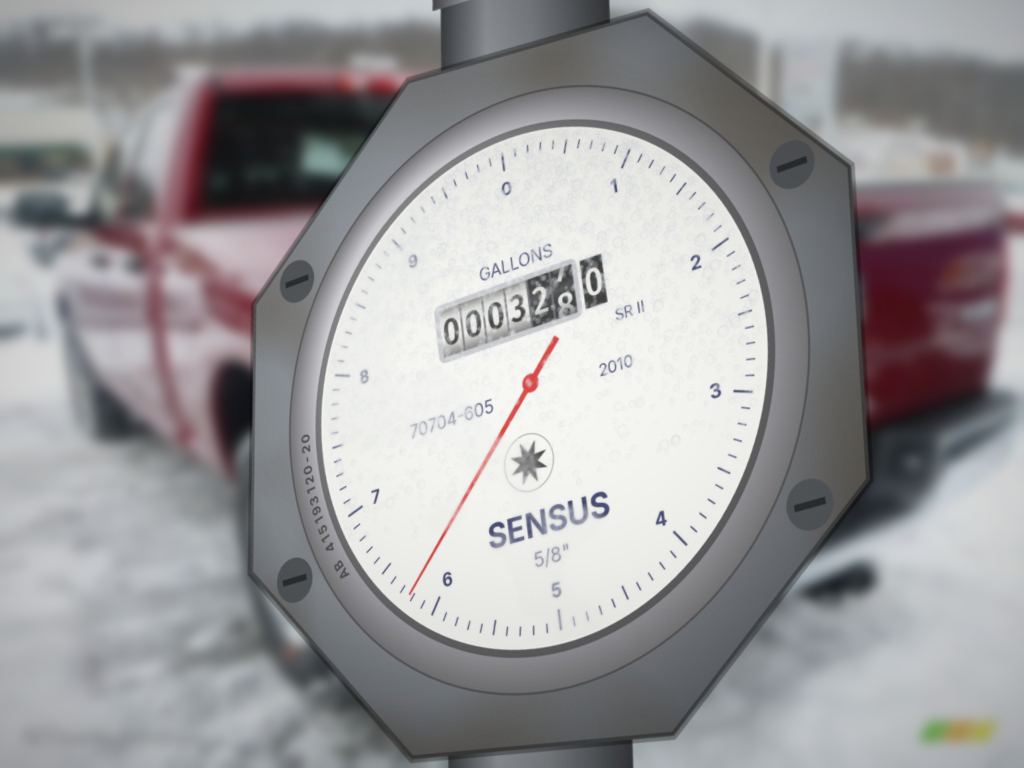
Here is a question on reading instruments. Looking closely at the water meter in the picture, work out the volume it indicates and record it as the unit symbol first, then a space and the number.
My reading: gal 3276.2
